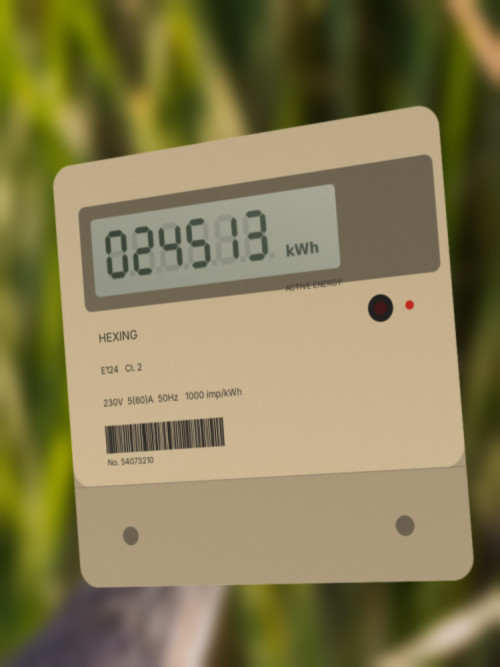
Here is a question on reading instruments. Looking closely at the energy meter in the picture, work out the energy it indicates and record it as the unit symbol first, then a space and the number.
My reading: kWh 24513
